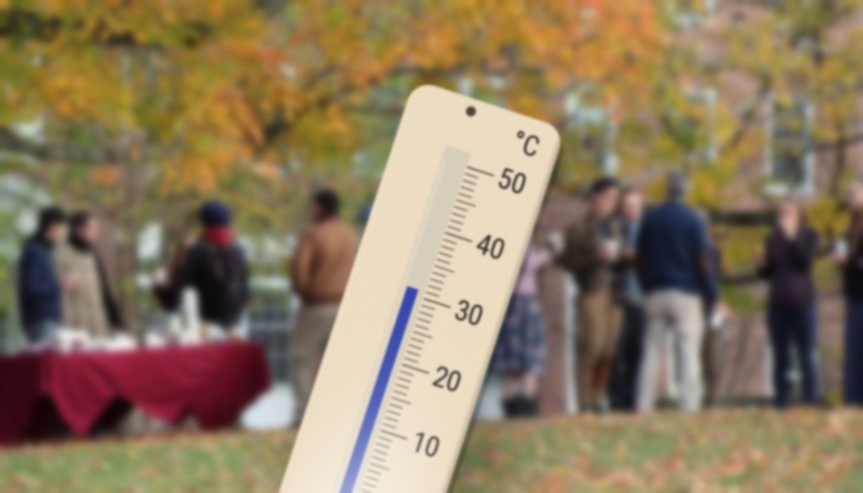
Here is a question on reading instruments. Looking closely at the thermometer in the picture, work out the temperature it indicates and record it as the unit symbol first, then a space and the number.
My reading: °C 31
